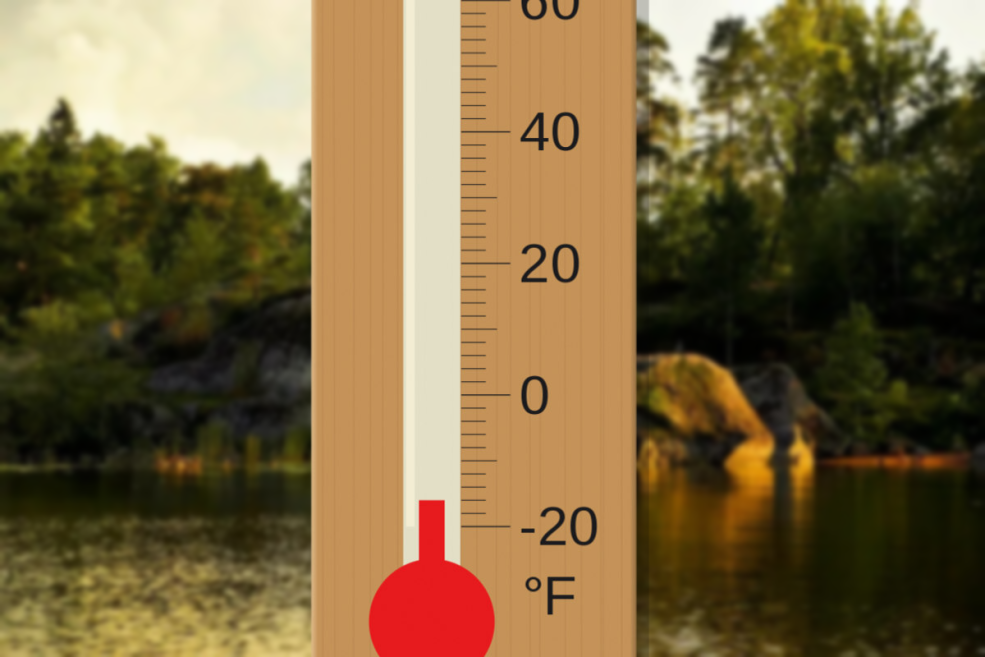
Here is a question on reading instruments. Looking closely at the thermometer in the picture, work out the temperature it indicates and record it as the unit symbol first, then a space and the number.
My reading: °F -16
